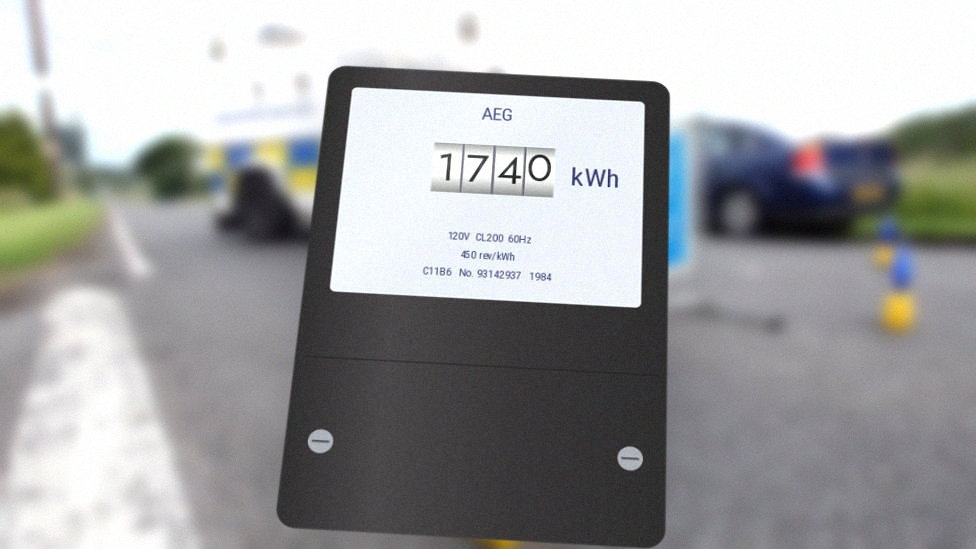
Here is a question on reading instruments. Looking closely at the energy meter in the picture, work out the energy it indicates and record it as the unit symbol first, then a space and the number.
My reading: kWh 1740
